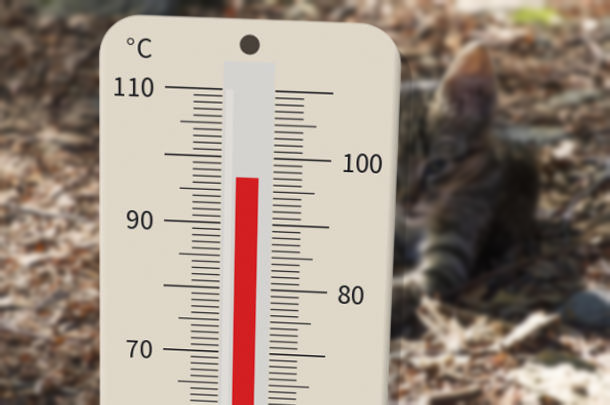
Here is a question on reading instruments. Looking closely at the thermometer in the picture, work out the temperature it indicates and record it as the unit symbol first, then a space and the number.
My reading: °C 97
